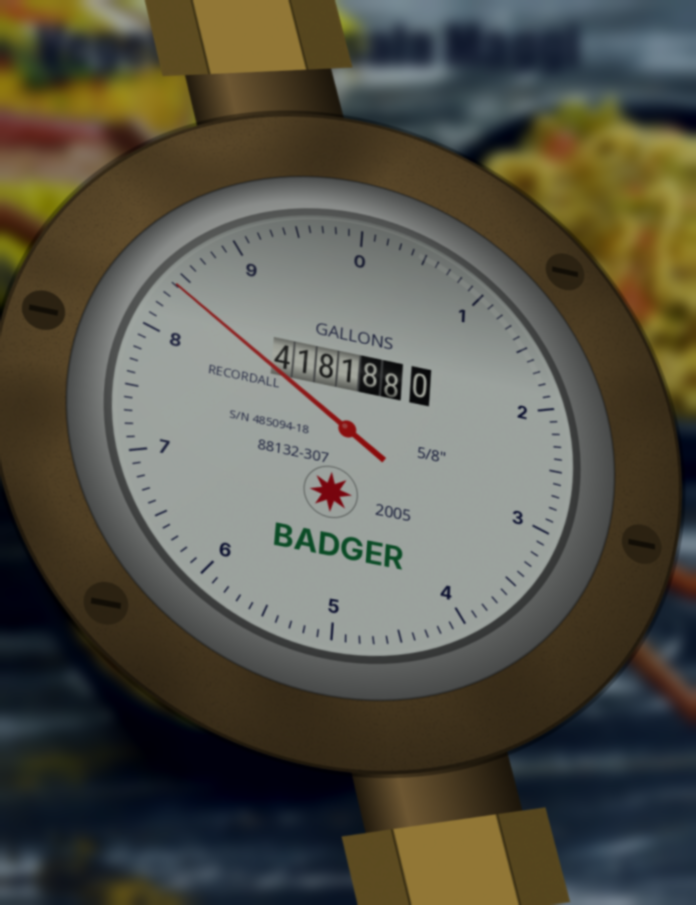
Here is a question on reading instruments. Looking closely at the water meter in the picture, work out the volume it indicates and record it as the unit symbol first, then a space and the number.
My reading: gal 4181878.4
